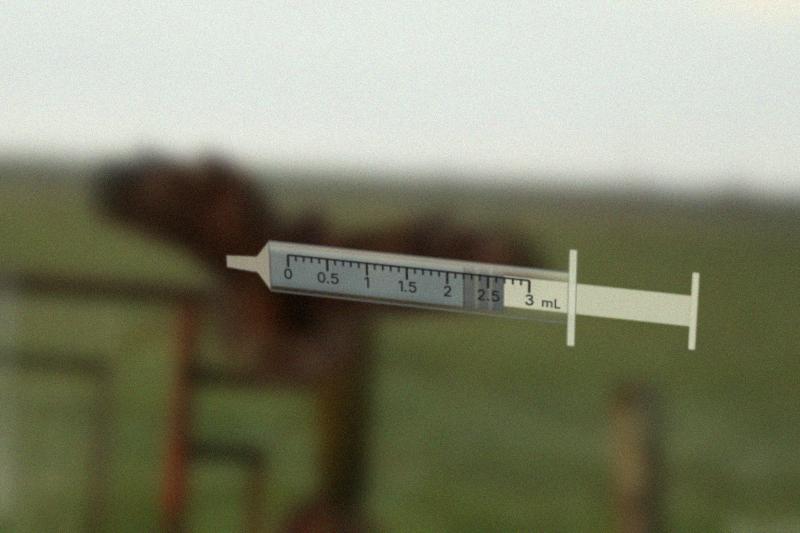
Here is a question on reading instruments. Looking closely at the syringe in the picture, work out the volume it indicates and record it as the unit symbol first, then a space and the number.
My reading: mL 2.2
